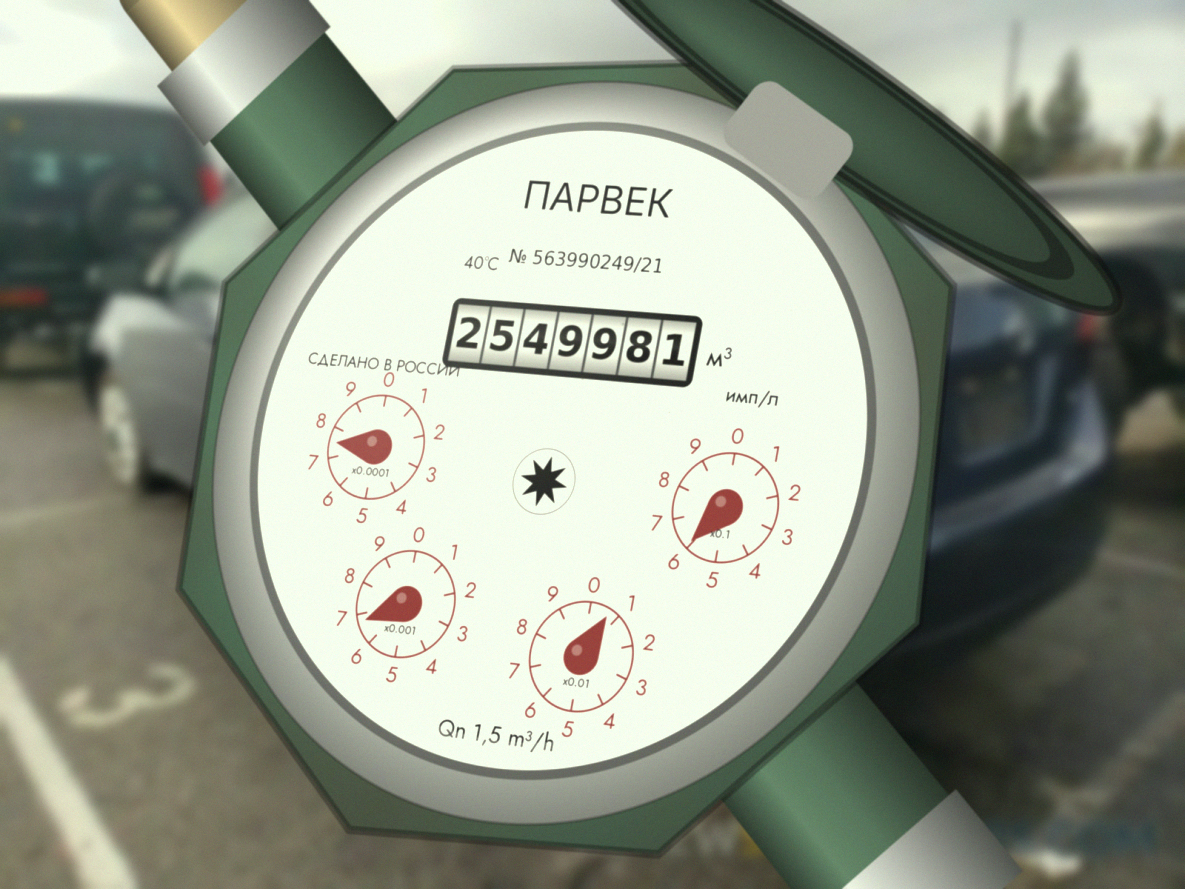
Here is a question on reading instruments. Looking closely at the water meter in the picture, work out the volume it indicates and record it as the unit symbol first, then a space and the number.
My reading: m³ 2549981.6067
